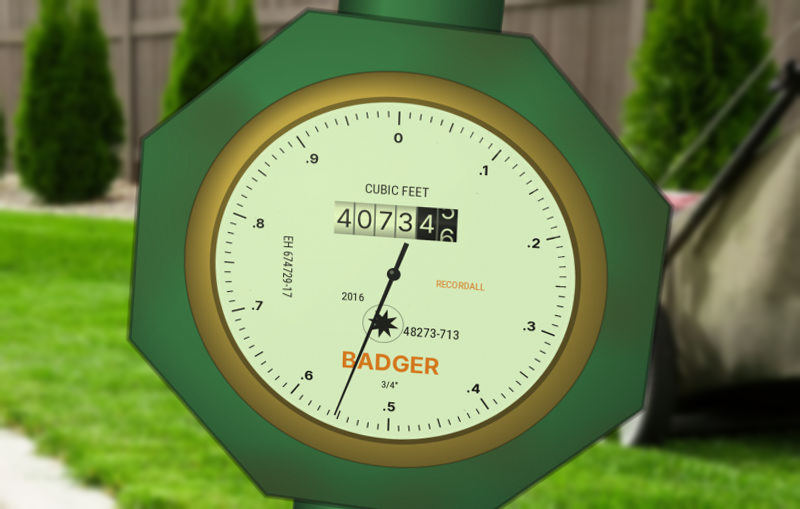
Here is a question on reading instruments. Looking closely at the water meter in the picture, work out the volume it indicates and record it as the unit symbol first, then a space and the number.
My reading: ft³ 407345.55
